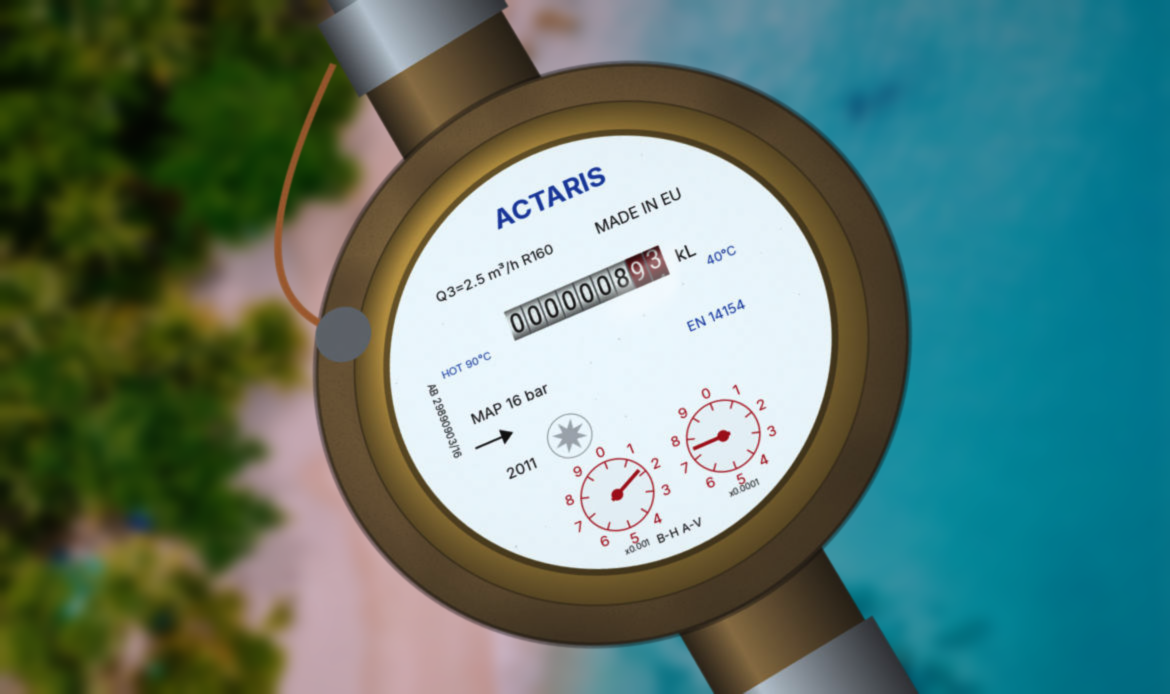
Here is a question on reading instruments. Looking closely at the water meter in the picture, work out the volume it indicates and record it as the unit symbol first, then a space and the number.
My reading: kL 8.9317
